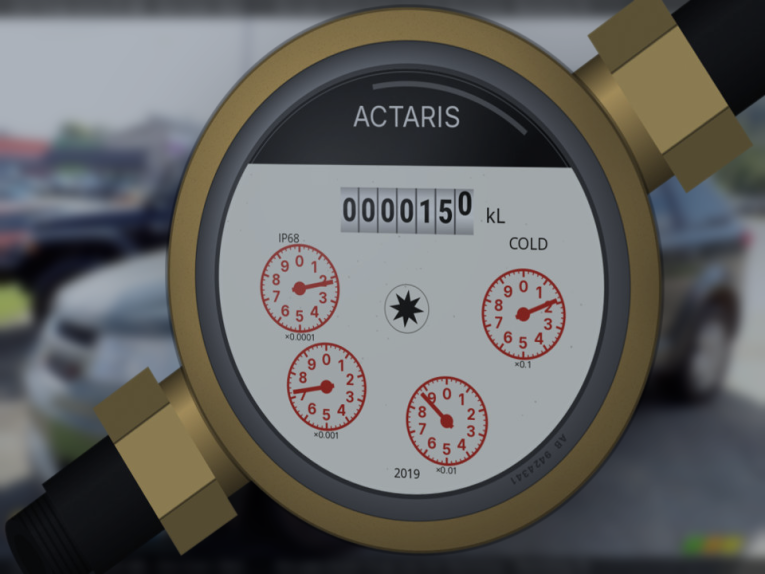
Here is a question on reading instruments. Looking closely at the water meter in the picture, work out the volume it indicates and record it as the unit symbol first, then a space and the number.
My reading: kL 150.1872
